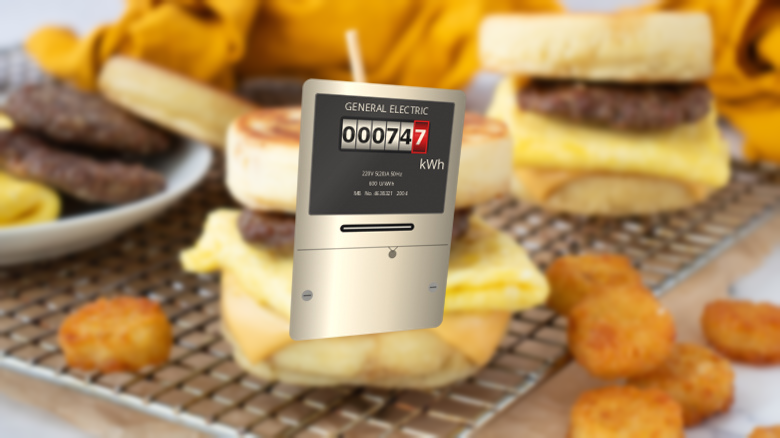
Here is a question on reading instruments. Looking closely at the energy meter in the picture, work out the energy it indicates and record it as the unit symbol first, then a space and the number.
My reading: kWh 74.7
